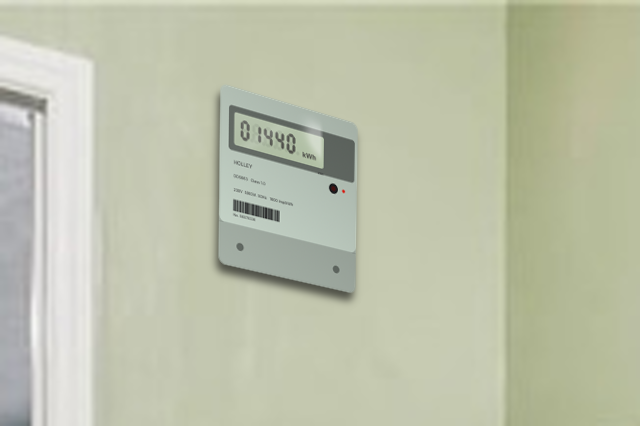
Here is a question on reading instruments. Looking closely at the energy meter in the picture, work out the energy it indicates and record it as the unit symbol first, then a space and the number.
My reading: kWh 1440
